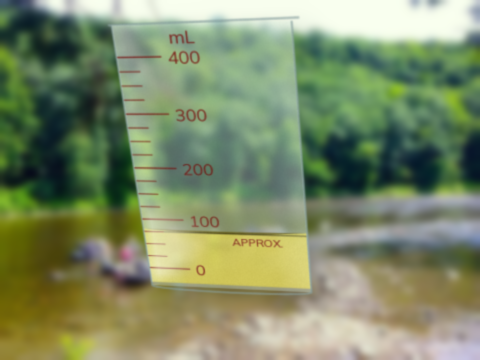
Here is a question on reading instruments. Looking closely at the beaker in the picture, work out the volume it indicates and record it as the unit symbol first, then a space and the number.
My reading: mL 75
